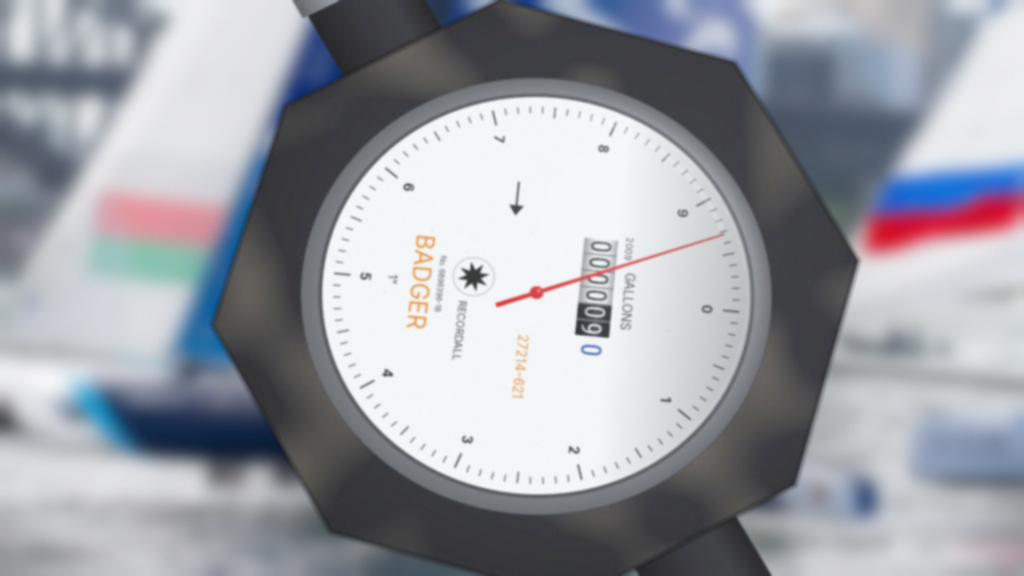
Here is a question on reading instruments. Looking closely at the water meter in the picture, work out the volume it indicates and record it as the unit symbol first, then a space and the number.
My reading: gal 89.3
